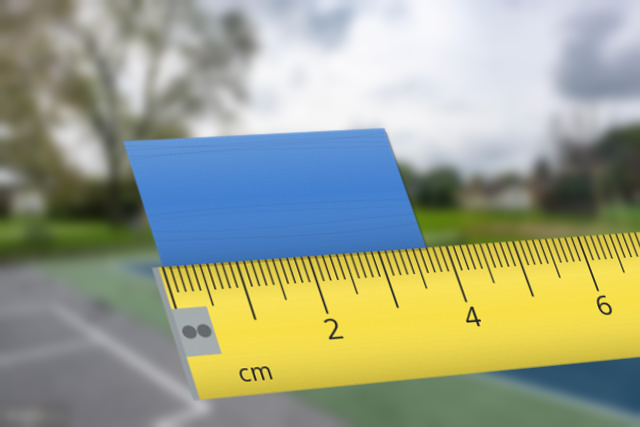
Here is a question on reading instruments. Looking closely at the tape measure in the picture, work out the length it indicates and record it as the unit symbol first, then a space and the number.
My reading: cm 3.7
